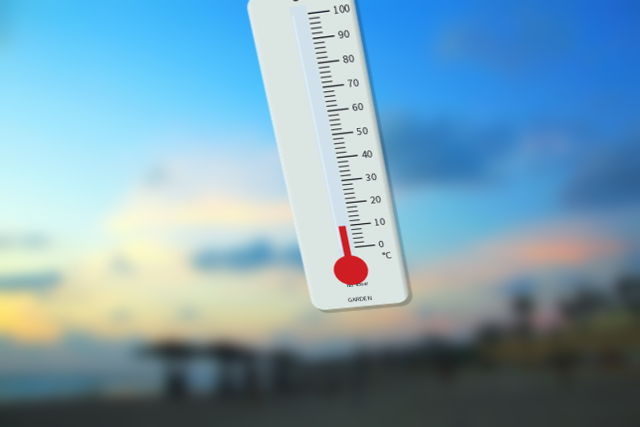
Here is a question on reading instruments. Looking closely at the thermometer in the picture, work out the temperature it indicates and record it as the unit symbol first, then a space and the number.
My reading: °C 10
